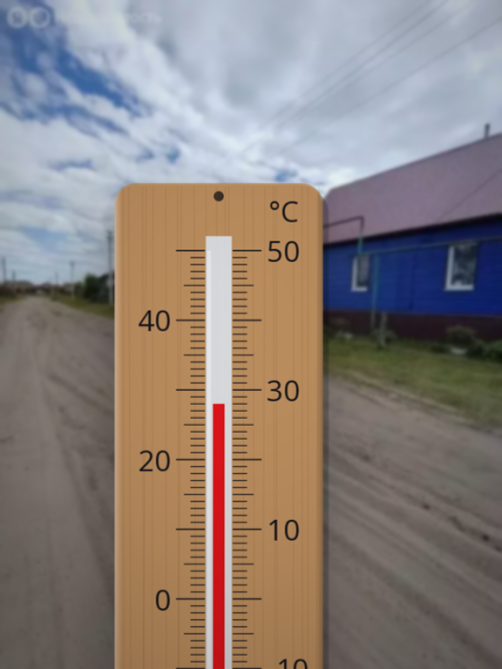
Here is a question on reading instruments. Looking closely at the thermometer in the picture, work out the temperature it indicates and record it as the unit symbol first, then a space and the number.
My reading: °C 28
